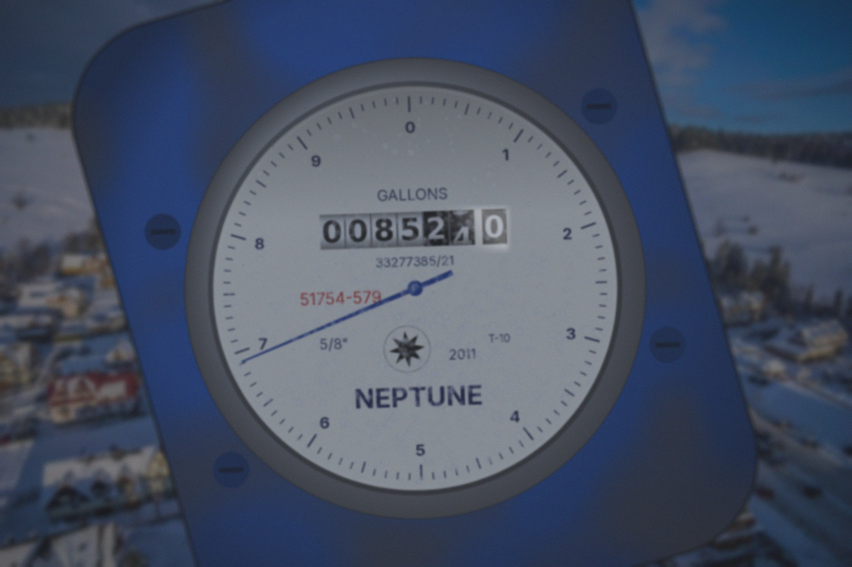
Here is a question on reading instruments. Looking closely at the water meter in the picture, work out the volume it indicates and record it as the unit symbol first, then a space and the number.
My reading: gal 85236.9
